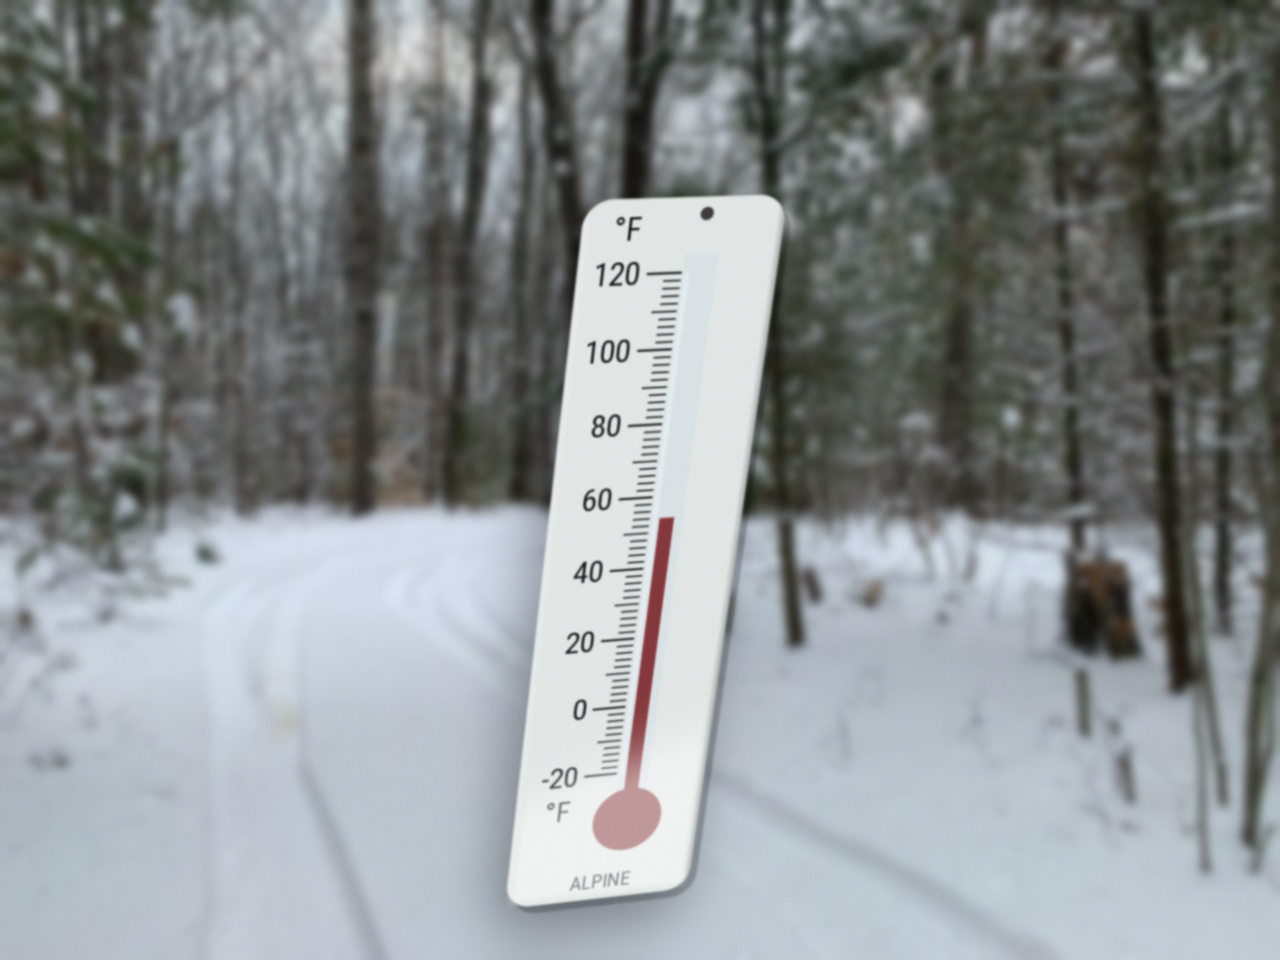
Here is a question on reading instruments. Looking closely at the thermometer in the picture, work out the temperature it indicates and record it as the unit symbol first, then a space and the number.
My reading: °F 54
